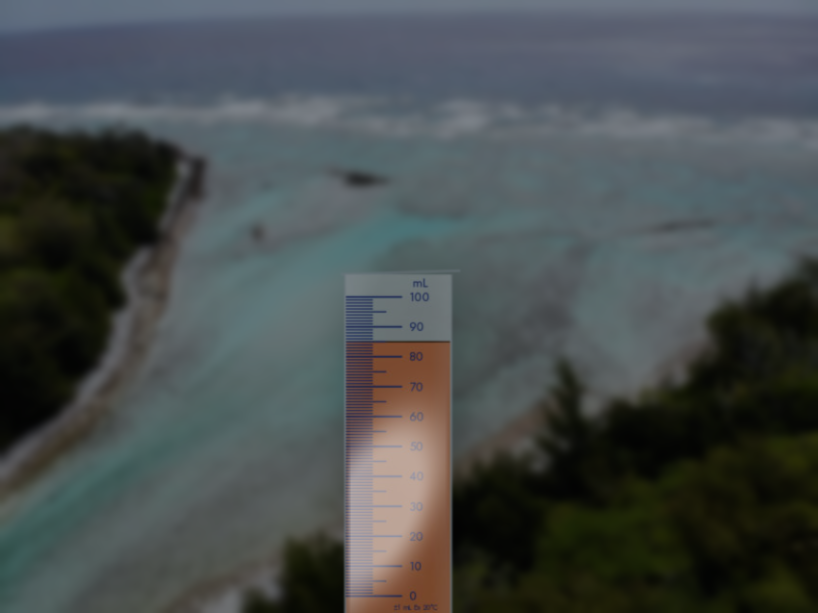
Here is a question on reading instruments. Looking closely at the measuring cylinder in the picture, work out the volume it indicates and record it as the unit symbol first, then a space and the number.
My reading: mL 85
